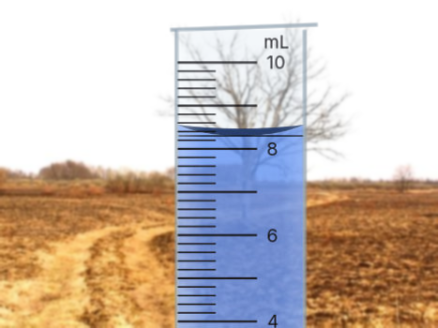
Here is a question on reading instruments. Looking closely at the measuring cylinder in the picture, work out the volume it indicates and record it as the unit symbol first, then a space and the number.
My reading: mL 8.3
